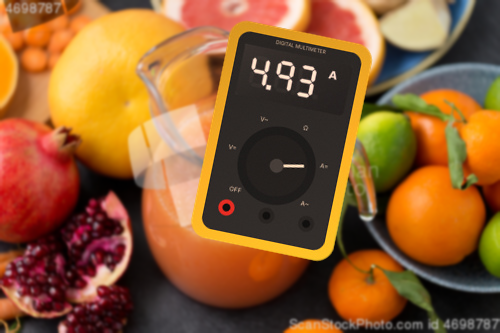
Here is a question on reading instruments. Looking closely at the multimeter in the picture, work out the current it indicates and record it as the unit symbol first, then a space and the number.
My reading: A 4.93
